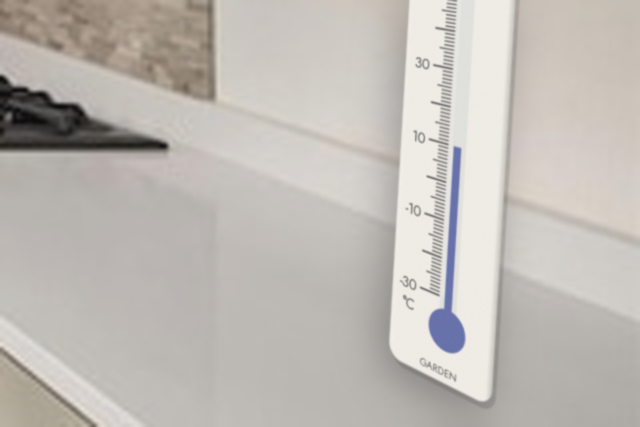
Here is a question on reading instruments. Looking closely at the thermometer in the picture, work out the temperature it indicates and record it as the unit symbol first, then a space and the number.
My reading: °C 10
